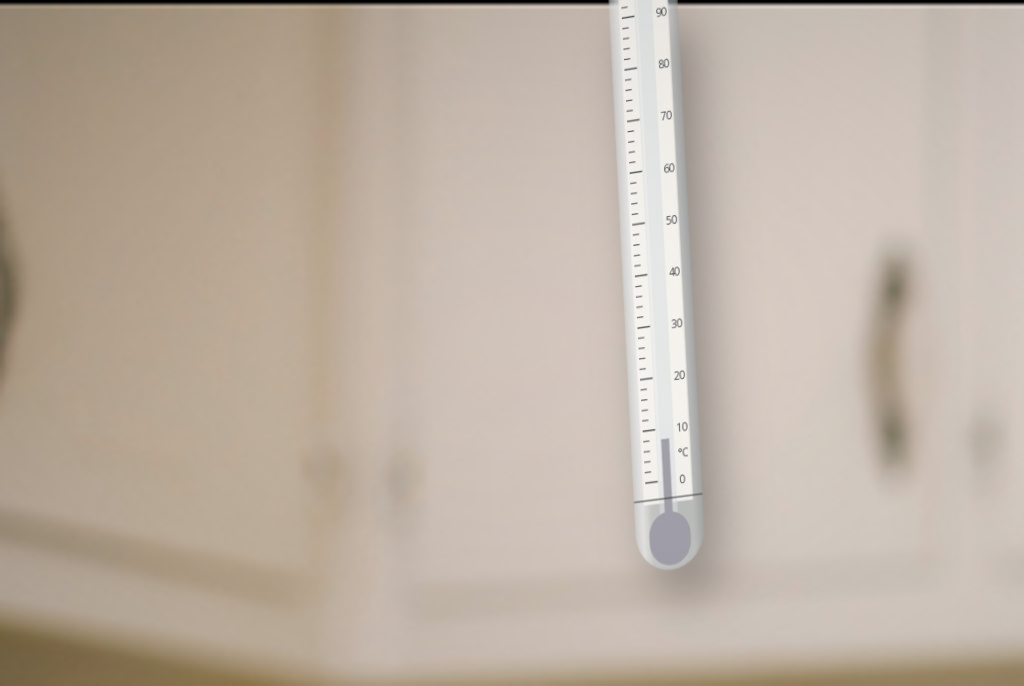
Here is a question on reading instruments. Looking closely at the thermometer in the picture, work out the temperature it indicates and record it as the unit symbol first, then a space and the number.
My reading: °C 8
